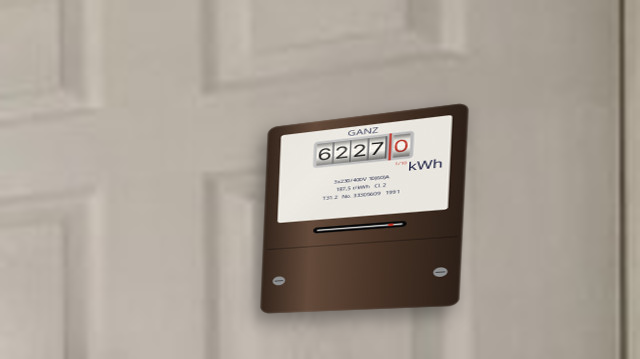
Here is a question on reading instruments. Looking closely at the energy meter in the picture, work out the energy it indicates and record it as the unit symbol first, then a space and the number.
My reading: kWh 6227.0
